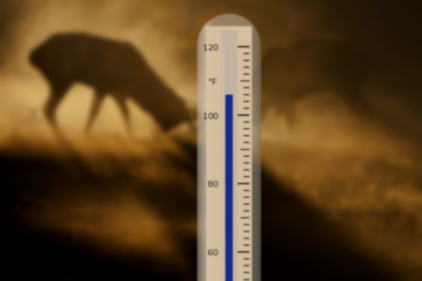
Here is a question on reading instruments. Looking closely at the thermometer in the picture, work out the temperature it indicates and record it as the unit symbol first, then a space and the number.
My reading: °F 106
